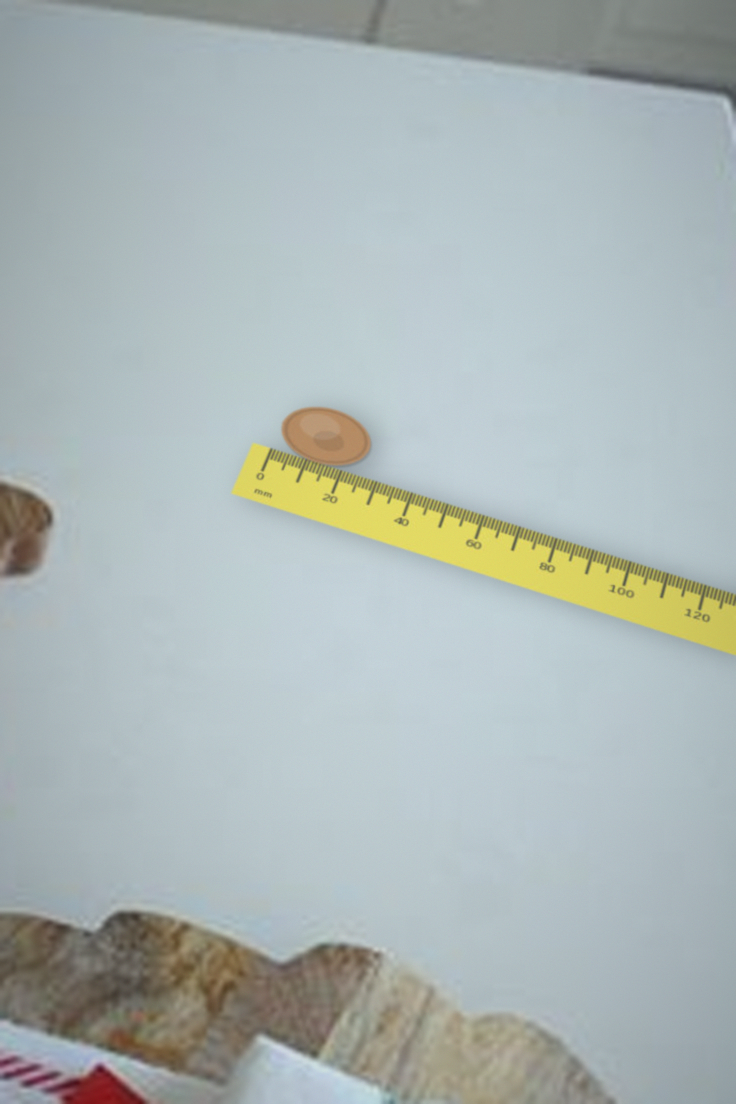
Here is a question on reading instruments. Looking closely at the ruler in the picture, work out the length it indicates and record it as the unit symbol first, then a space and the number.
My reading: mm 25
